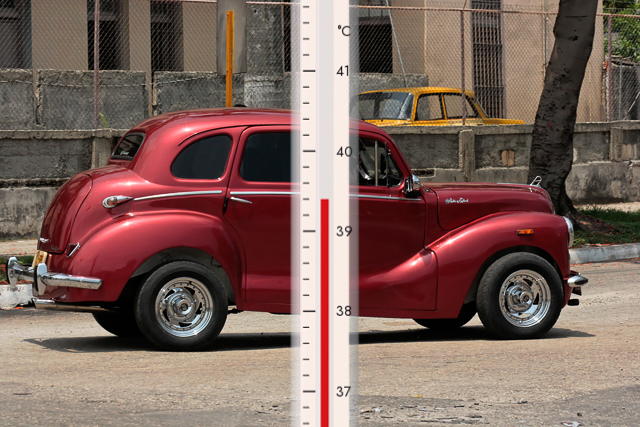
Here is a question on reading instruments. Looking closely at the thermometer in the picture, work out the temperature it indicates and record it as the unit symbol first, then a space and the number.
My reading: °C 39.4
